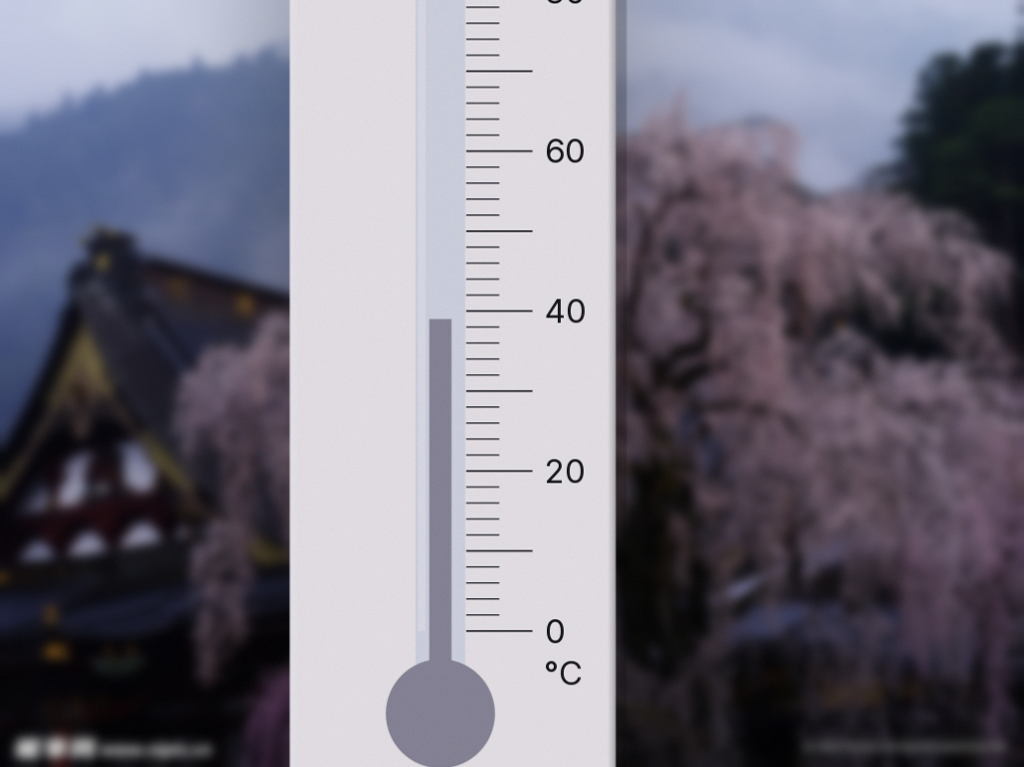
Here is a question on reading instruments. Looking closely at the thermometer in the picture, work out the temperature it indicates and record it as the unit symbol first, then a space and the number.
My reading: °C 39
